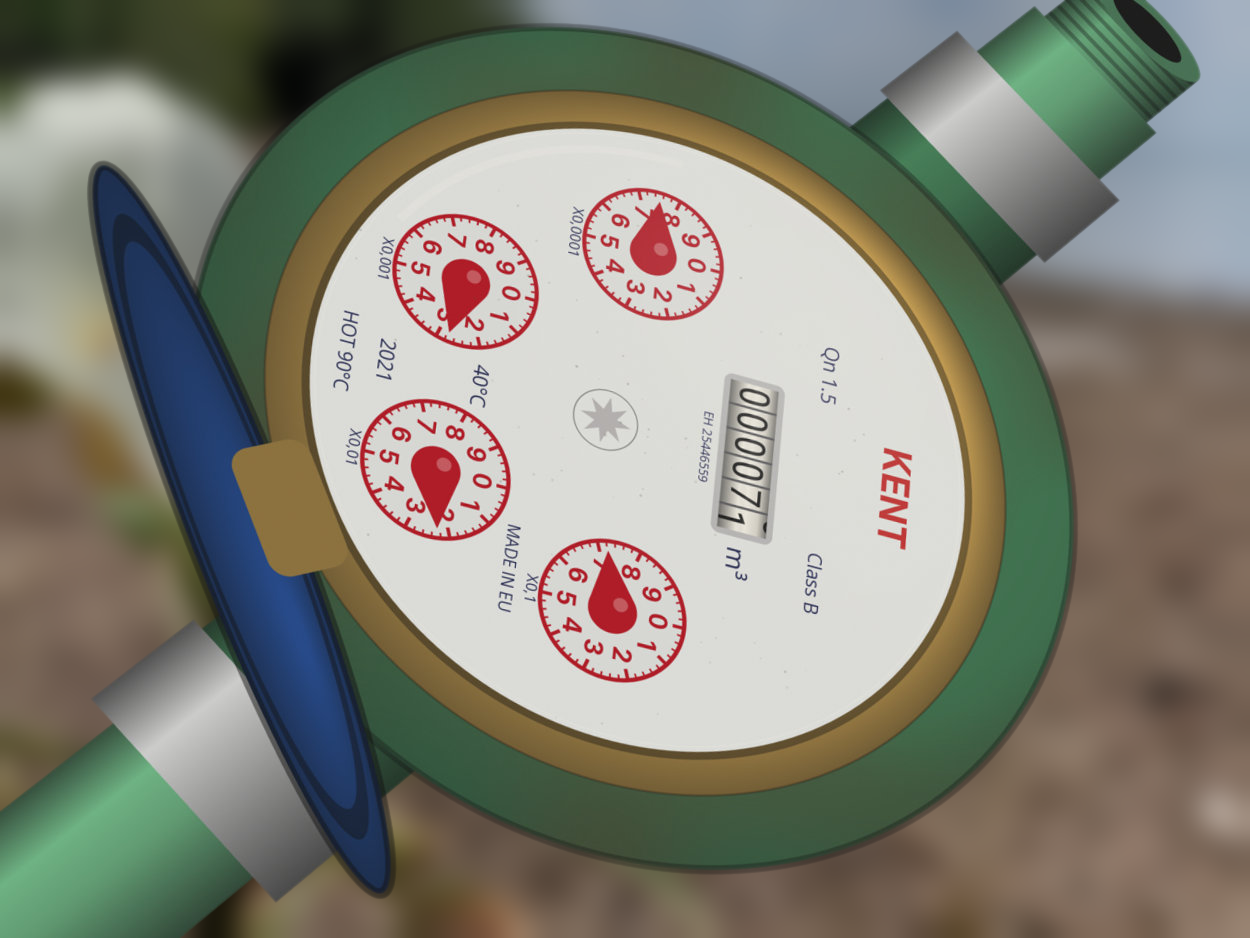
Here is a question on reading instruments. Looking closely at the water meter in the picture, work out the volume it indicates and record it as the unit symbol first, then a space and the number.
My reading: m³ 70.7227
